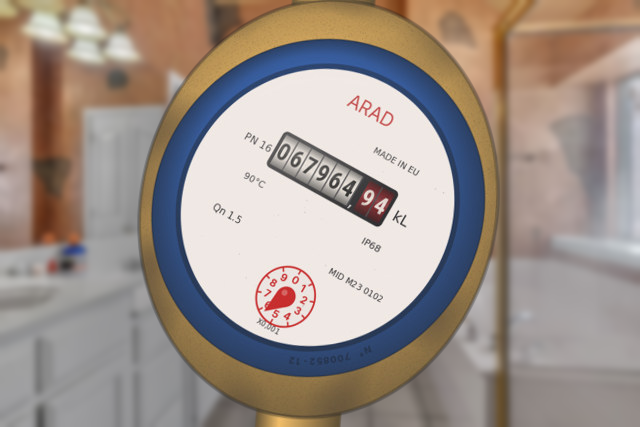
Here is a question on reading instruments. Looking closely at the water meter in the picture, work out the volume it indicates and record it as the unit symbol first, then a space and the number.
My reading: kL 67964.945
